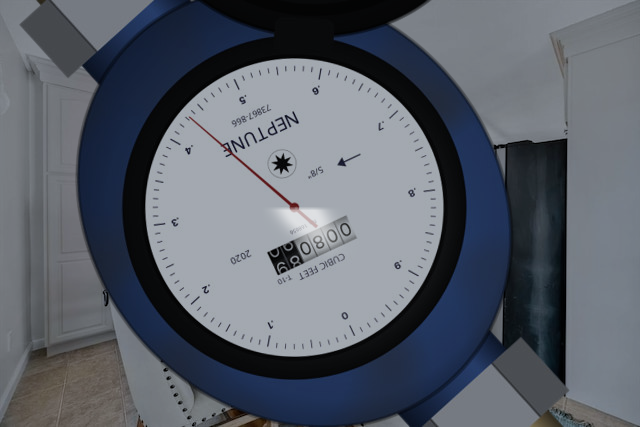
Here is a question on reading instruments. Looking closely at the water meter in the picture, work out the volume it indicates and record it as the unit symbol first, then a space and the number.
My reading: ft³ 8089.43
